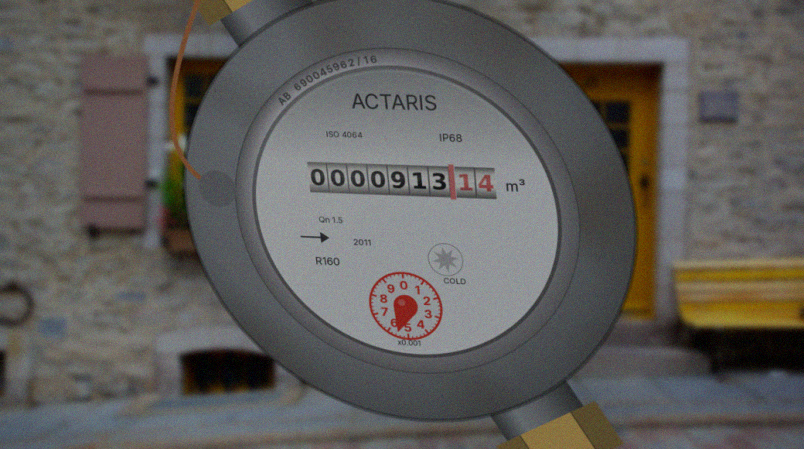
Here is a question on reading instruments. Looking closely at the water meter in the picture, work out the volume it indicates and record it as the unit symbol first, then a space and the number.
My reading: m³ 913.145
